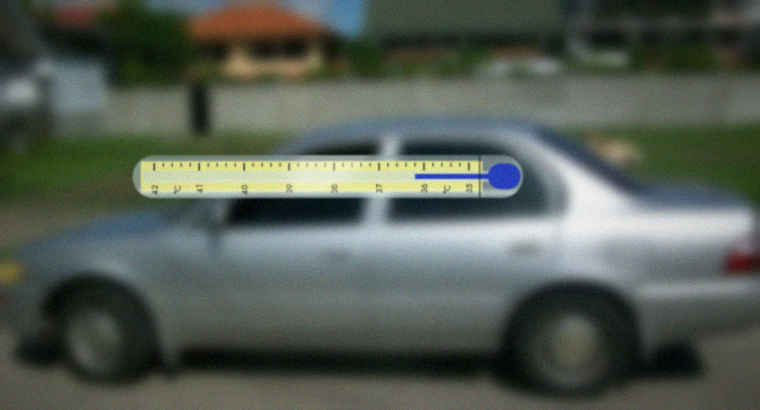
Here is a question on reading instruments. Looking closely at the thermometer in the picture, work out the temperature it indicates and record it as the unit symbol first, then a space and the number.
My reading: °C 36.2
